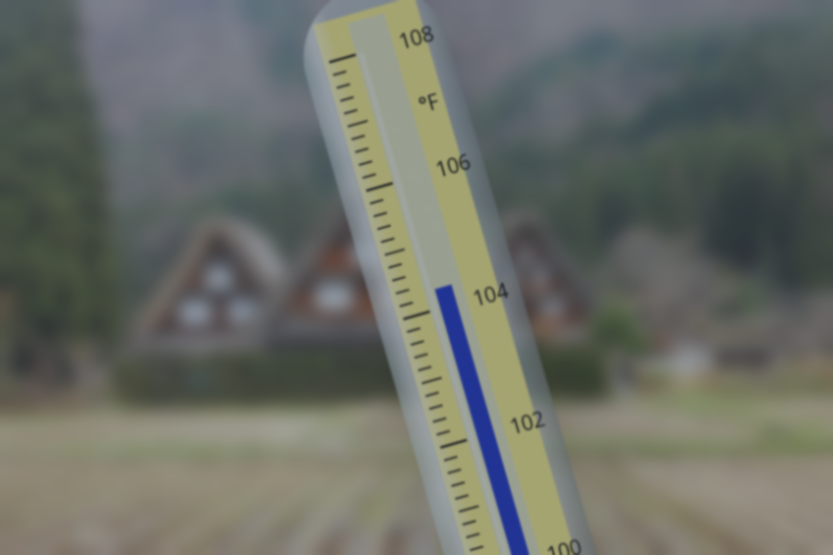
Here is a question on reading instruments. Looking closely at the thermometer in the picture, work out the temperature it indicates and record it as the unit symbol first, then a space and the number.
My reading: °F 104.3
